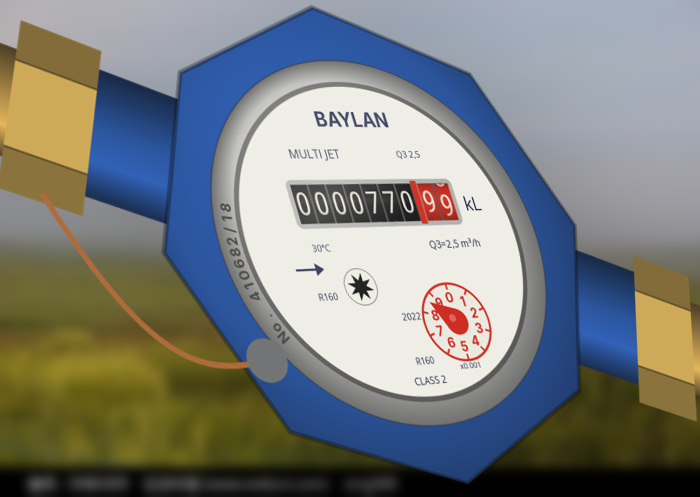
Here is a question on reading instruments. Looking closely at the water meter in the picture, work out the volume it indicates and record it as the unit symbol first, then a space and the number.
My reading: kL 770.988
